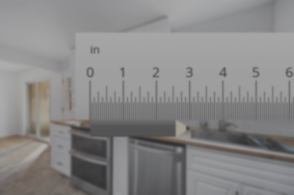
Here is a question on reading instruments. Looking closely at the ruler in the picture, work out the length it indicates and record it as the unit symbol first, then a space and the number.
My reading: in 3
